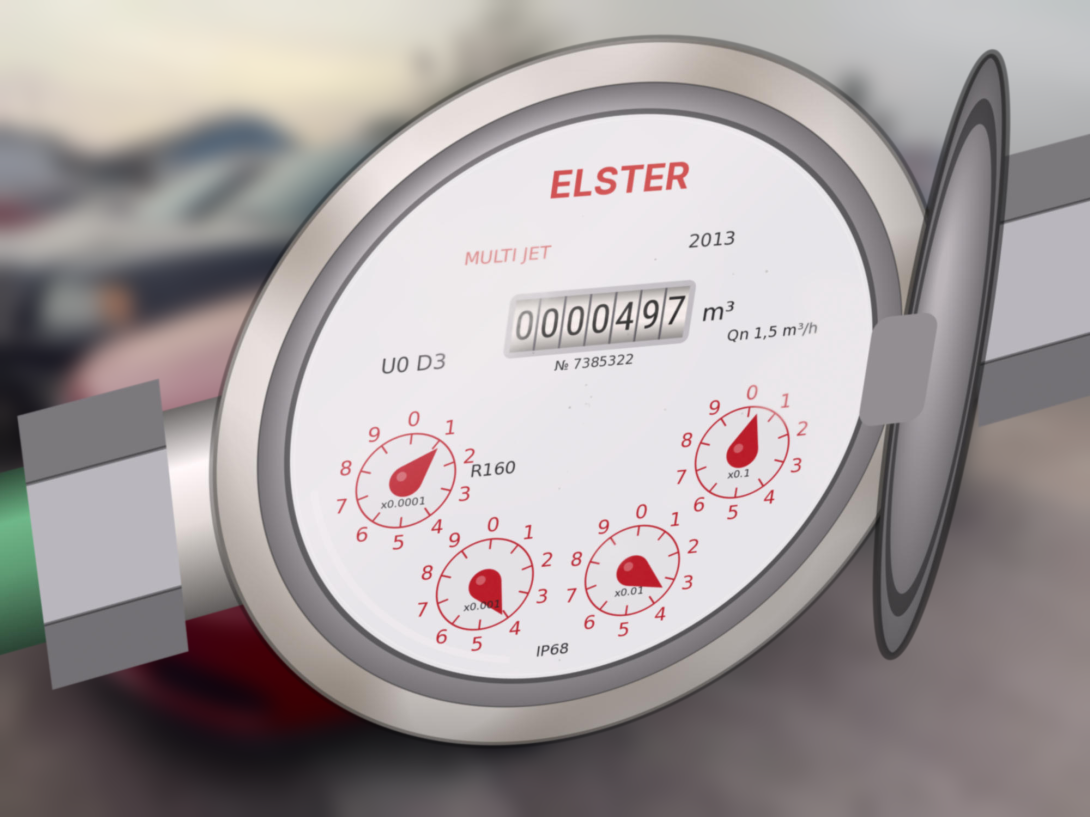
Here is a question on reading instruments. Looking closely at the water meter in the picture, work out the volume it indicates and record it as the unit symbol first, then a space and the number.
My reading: m³ 497.0341
